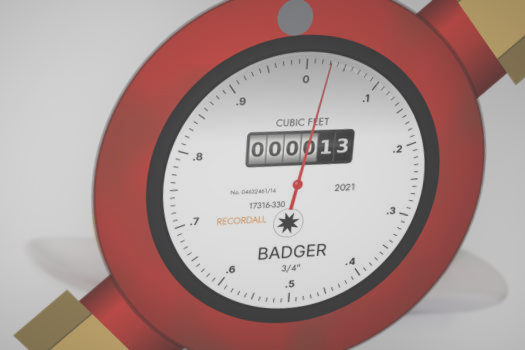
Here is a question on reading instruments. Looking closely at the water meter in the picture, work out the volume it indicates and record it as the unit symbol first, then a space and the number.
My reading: ft³ 13.03
